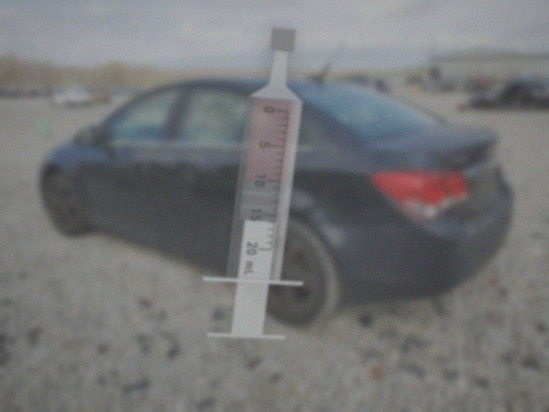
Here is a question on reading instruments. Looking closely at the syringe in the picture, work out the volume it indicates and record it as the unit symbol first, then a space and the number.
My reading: mL 10
